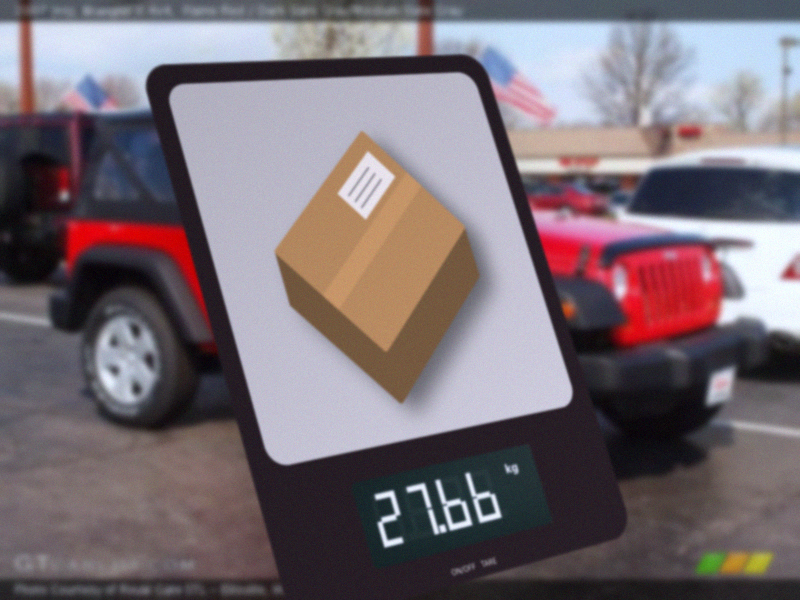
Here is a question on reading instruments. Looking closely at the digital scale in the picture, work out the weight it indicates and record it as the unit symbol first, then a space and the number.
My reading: kg 27.66
